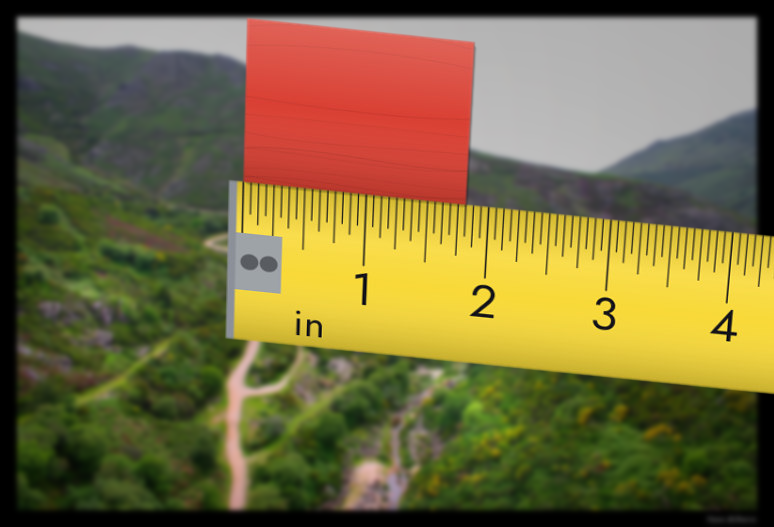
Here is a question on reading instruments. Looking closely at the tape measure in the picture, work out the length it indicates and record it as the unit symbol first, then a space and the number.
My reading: in 1.8125
